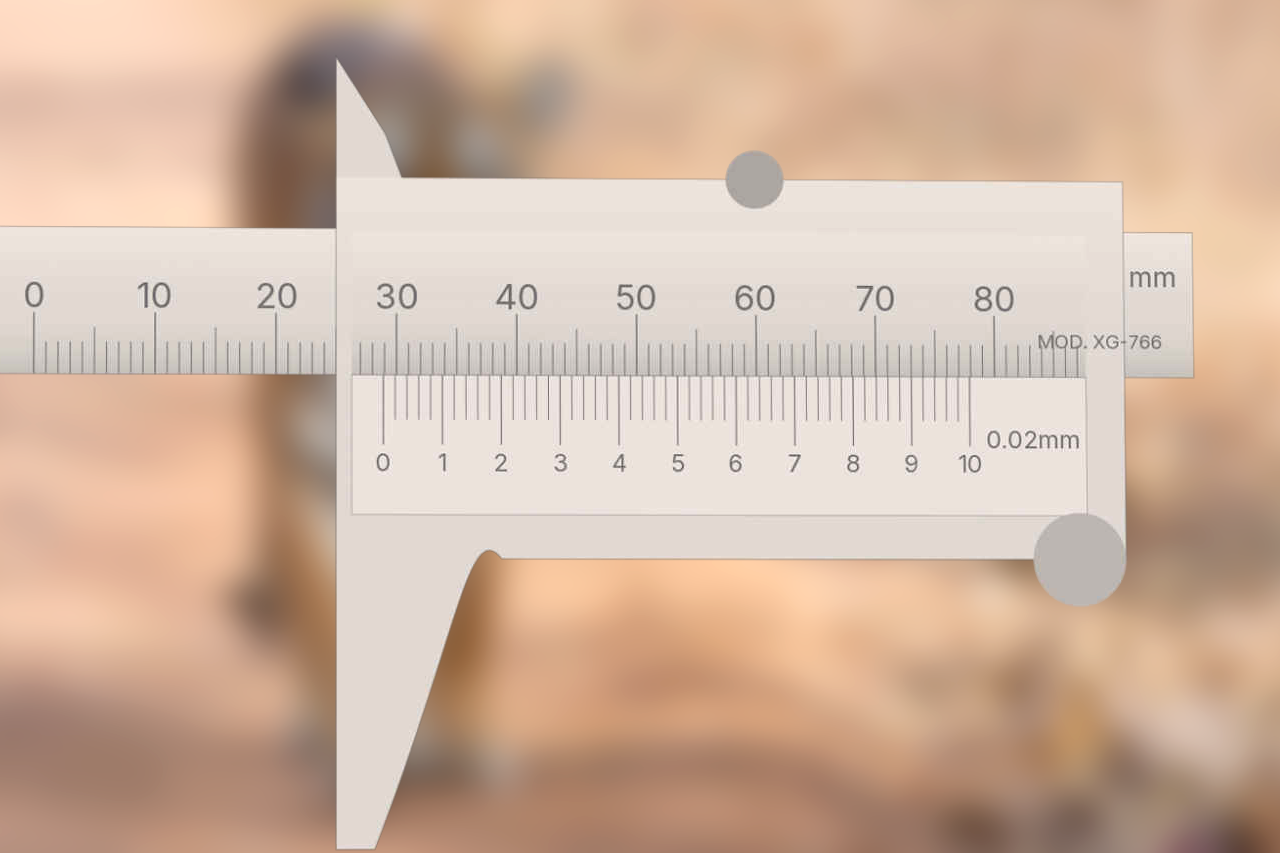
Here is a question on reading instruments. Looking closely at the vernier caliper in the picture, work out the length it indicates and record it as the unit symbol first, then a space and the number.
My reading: mm 28.9
